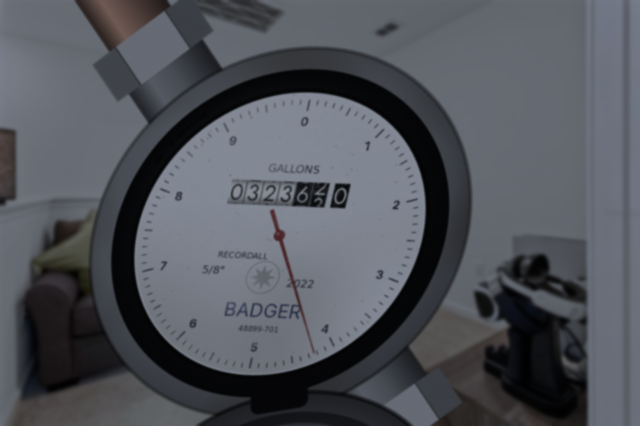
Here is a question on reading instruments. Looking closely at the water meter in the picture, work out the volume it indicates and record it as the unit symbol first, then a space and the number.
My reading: gal 323624.2
